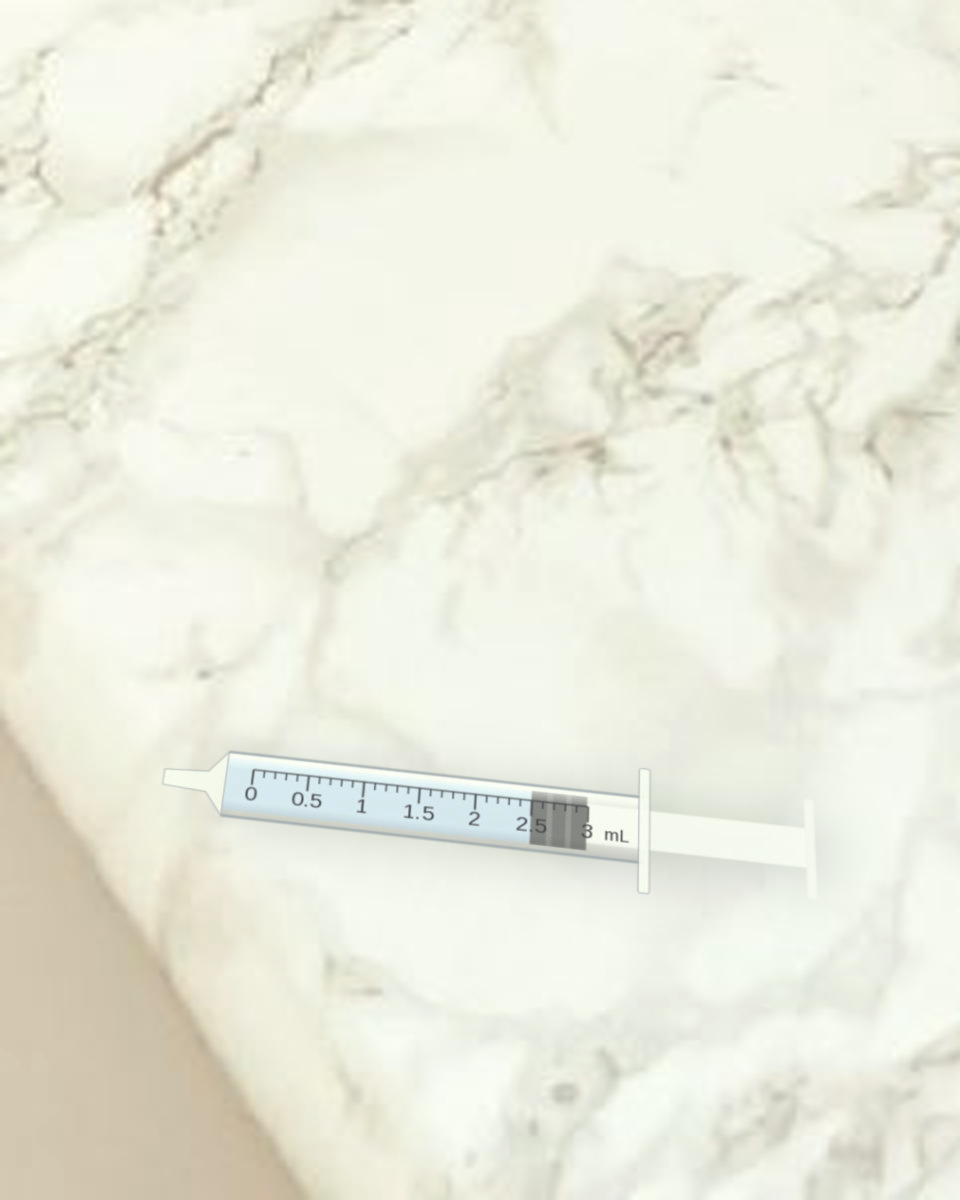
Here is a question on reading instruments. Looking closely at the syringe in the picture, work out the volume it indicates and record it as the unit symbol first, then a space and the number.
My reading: mL 2.5
